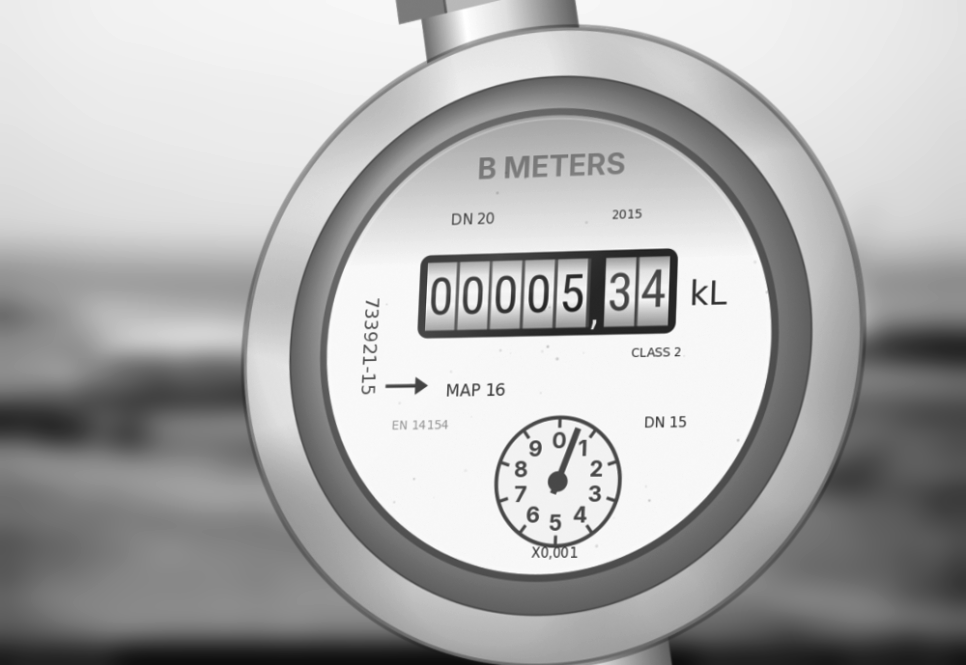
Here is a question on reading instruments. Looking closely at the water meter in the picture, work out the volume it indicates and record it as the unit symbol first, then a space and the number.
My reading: kL 5.340
